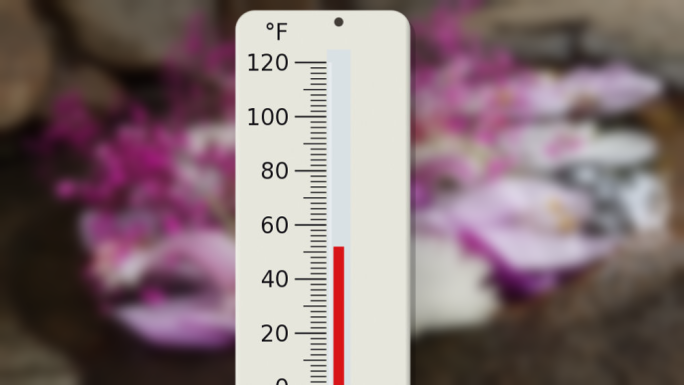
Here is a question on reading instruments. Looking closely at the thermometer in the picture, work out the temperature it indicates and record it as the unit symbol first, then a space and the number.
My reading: °F 52
